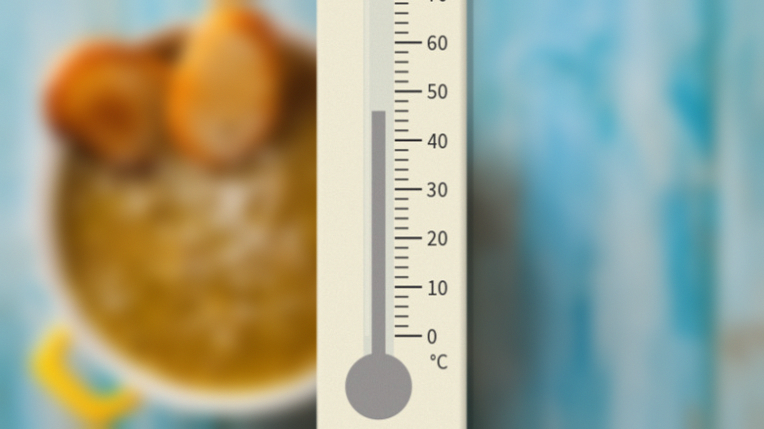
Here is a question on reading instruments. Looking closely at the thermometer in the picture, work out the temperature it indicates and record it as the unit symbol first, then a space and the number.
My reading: °C 46
